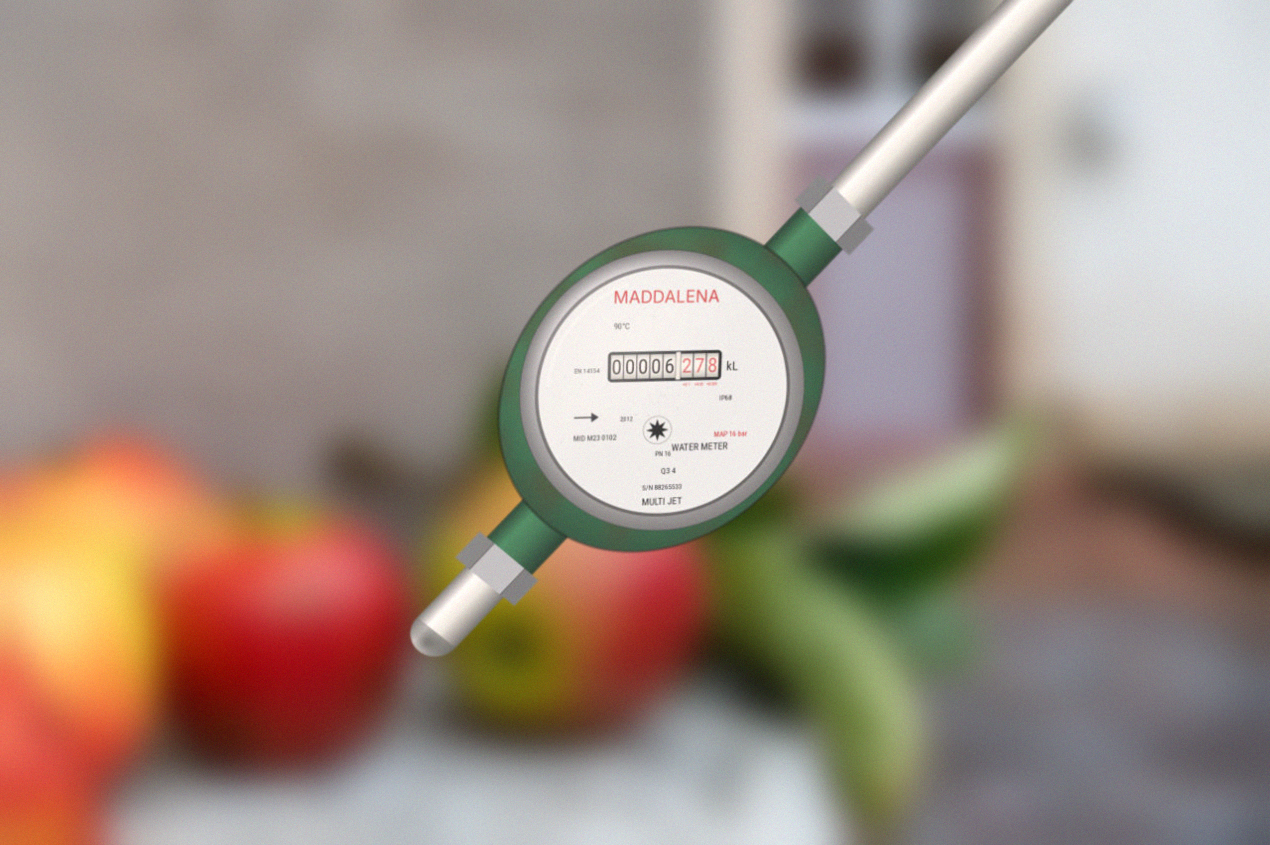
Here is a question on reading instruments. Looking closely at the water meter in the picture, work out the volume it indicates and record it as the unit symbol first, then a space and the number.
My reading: kL 6.278
